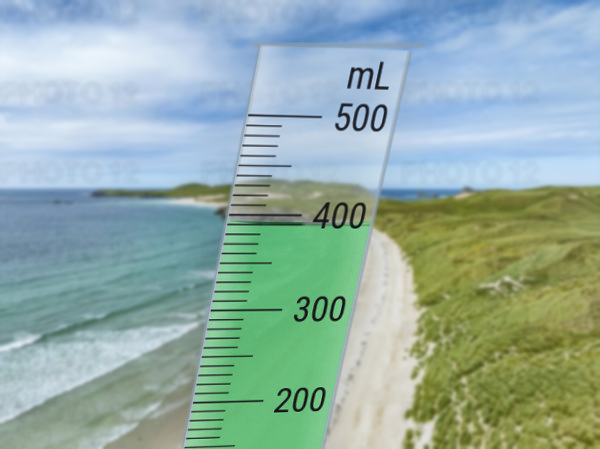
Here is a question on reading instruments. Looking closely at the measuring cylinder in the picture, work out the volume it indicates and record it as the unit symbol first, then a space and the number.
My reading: mL 390
